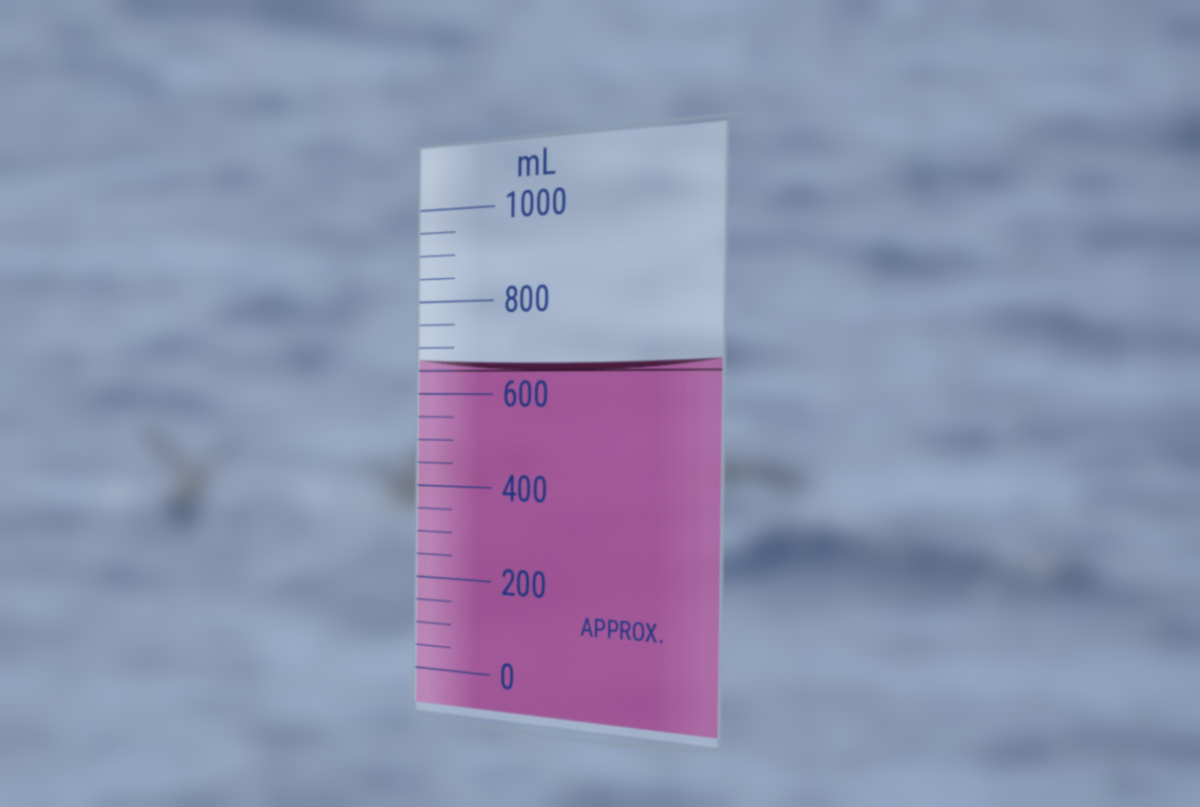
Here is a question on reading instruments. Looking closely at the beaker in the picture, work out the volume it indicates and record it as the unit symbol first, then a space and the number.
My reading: mL 650
